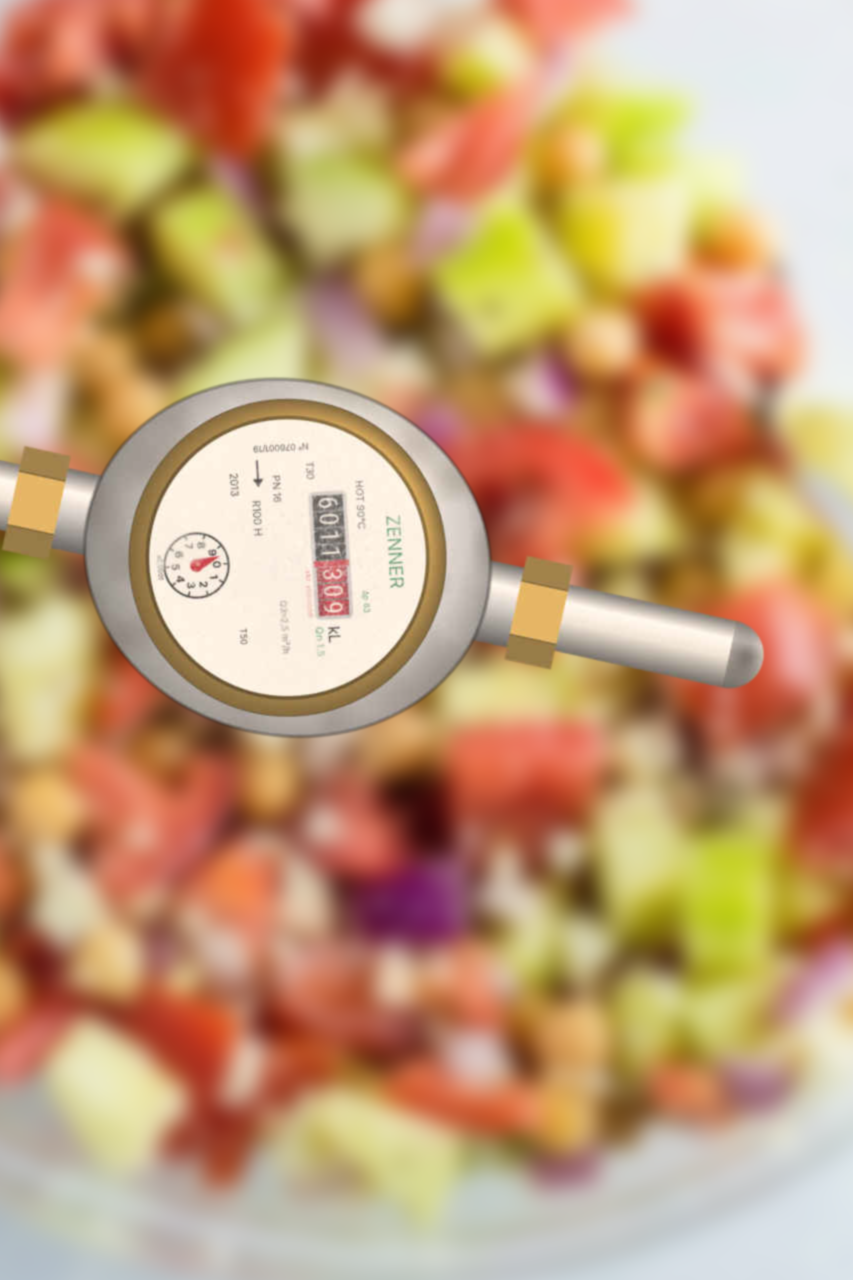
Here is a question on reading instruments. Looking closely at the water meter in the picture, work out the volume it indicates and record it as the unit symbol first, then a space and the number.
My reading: kL 6011.3089
